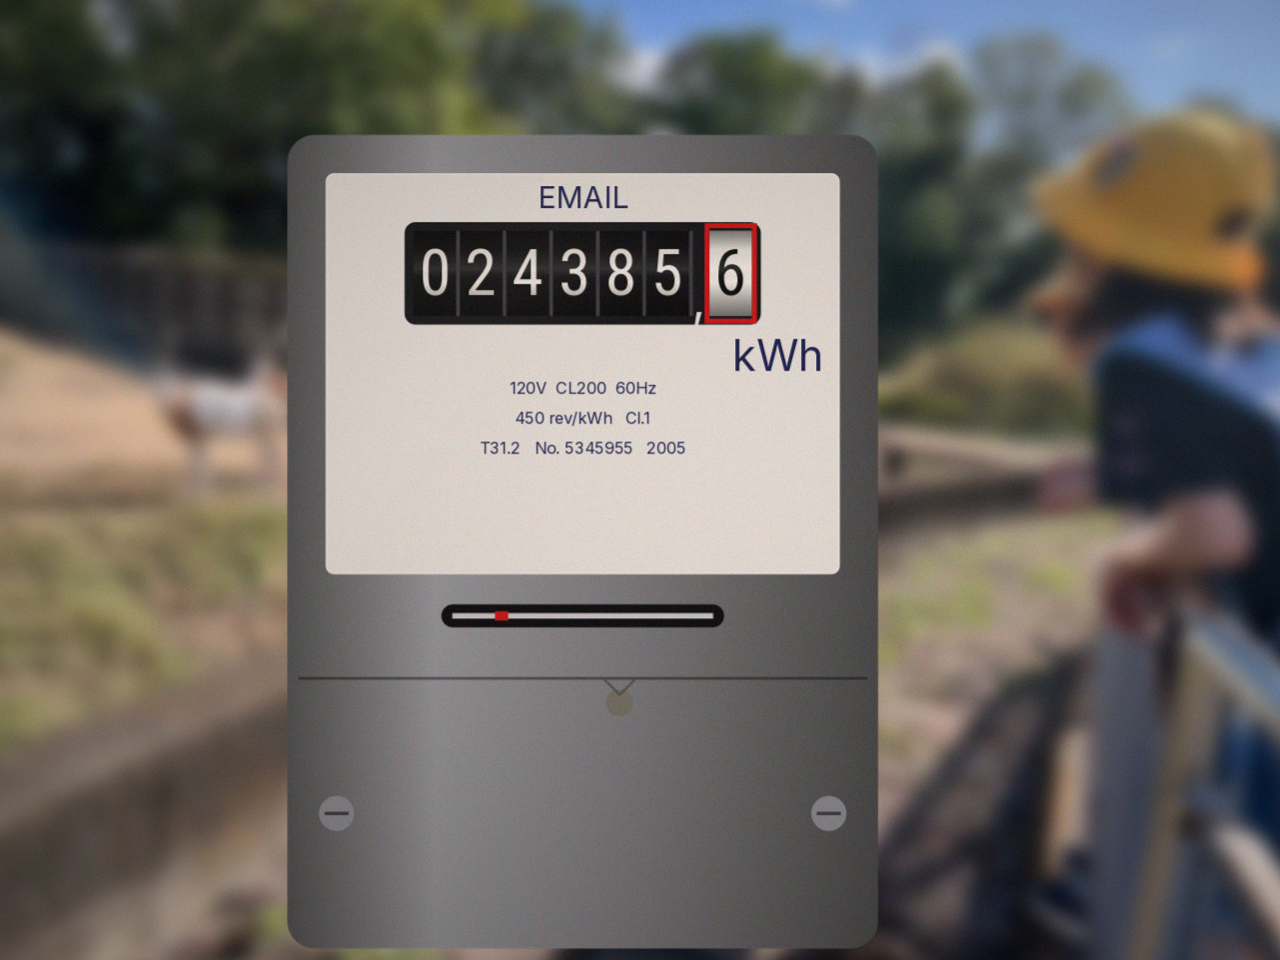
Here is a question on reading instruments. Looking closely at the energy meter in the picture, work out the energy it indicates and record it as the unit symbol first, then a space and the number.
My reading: kWh 24385.6
